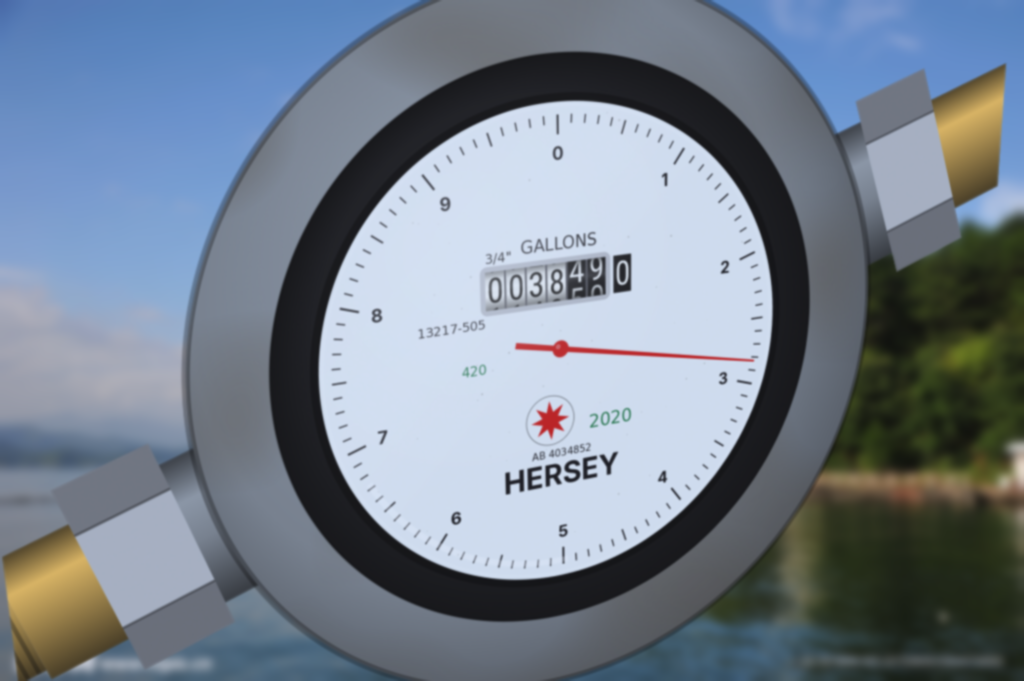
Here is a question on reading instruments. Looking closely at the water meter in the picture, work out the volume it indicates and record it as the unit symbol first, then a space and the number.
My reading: gal 38492.8
